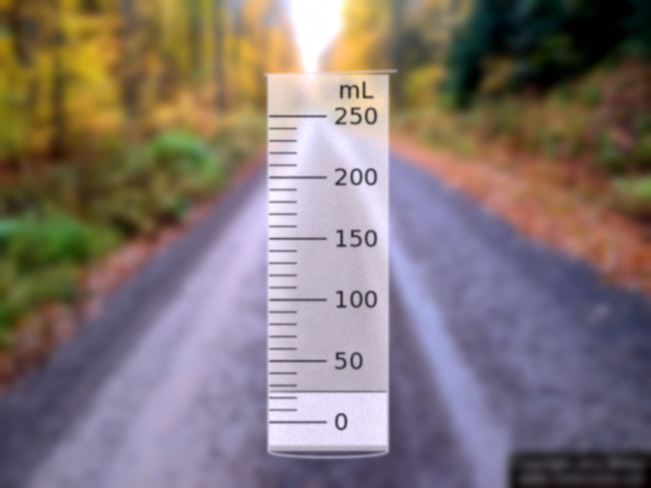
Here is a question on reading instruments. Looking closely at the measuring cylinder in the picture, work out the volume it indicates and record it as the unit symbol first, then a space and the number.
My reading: mL 25
